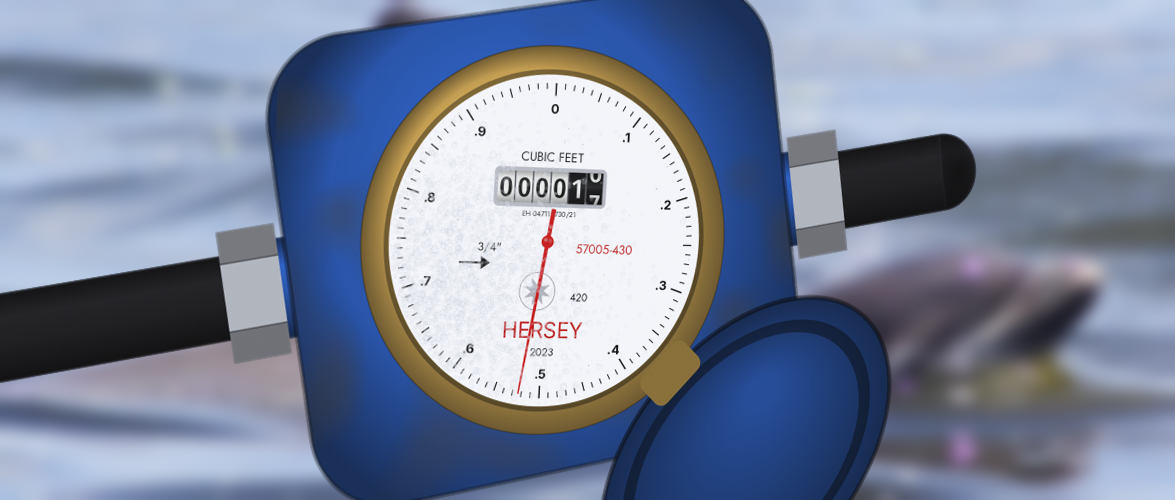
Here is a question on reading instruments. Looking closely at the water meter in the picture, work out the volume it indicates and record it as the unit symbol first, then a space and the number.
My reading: ft³ 16.52
